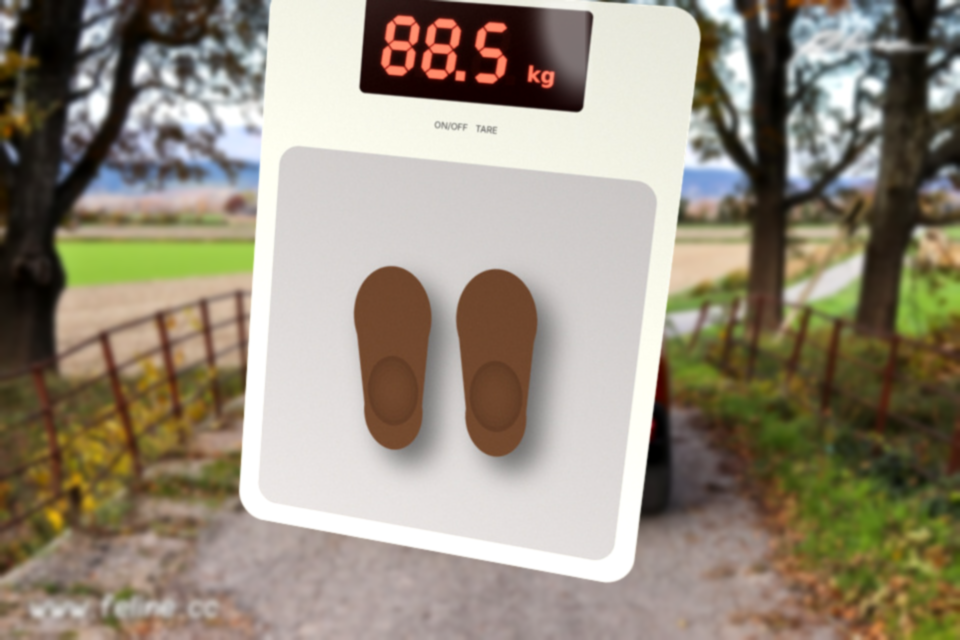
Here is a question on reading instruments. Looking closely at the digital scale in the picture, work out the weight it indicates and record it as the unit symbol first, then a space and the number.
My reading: kg 88.5
